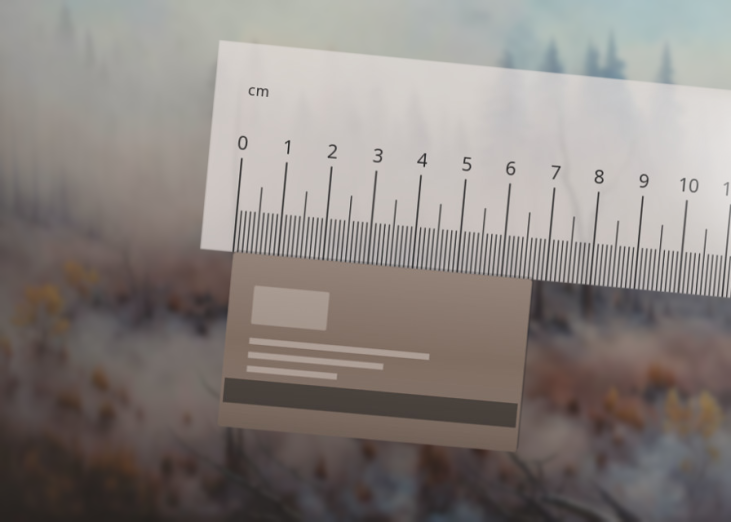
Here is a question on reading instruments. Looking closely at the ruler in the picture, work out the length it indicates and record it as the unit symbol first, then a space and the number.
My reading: cm 6.7
